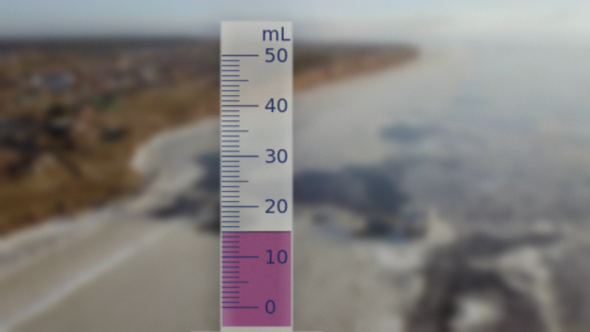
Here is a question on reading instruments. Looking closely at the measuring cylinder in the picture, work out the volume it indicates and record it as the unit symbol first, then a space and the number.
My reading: mL 15
